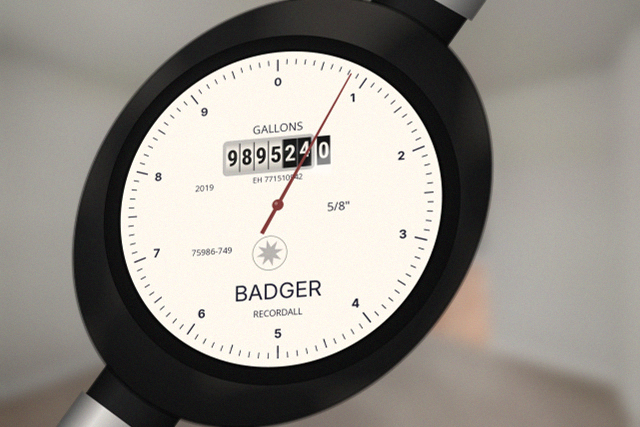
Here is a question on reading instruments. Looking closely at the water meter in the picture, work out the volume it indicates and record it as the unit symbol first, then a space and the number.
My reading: gal 9895240.8
